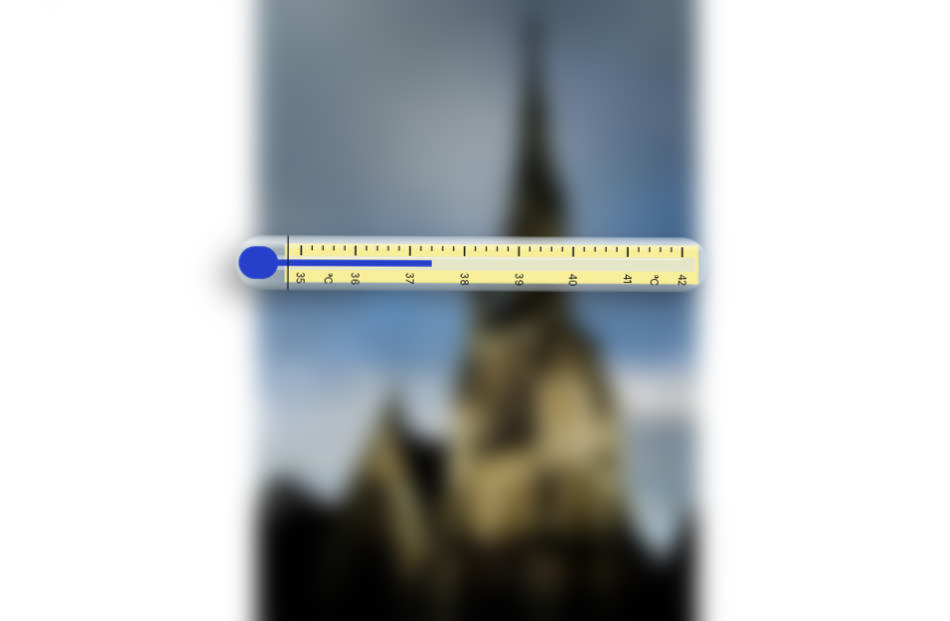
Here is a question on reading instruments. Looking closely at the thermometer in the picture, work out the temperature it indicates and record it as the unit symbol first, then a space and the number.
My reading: °C 37.4
